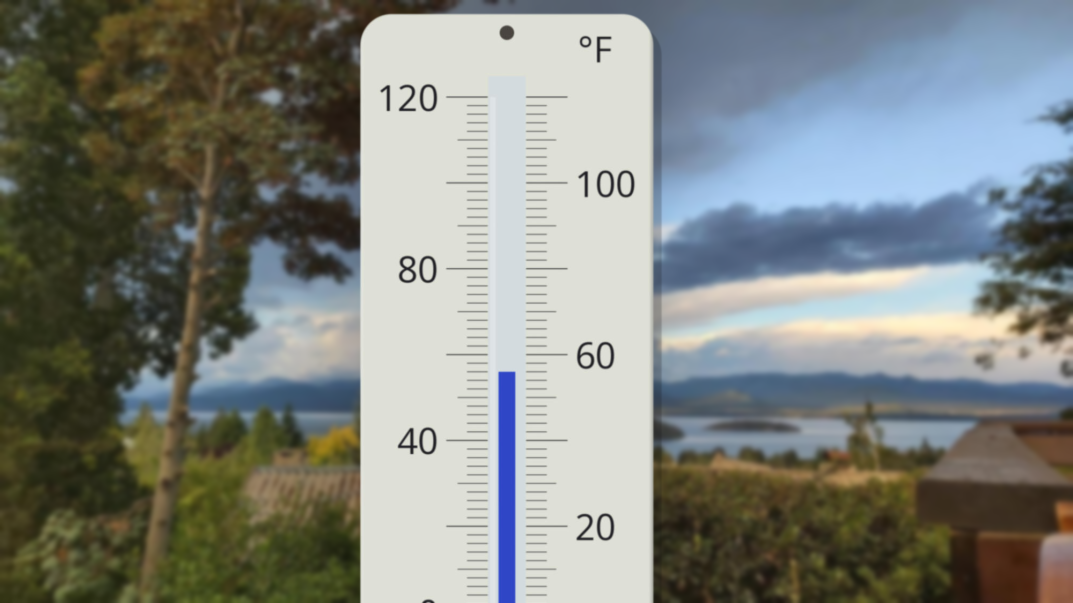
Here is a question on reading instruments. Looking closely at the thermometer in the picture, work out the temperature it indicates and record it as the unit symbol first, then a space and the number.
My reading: °F 56
